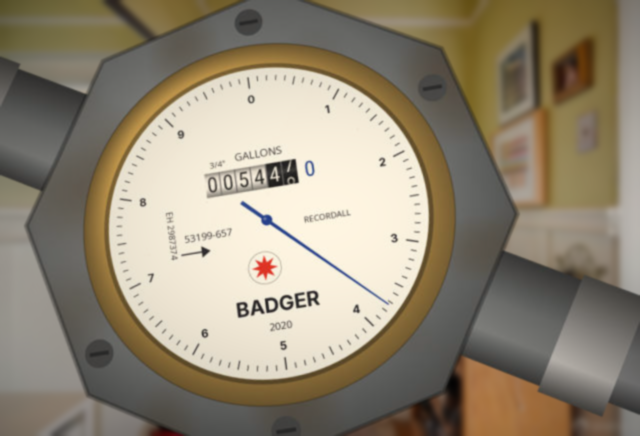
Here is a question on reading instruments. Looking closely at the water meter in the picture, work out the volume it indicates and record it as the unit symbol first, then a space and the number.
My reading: gal 54473.7
